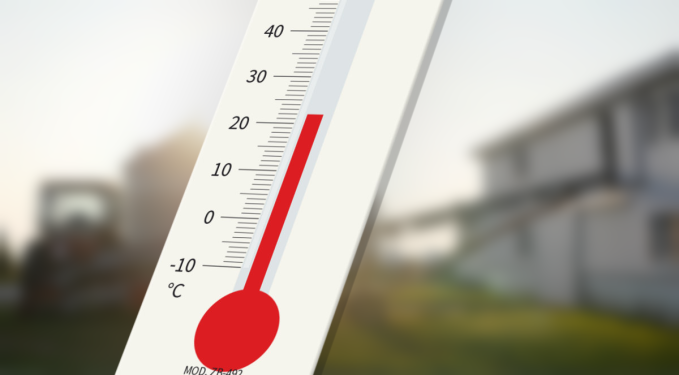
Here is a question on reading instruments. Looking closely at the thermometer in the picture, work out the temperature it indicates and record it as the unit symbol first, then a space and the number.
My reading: °C 22
